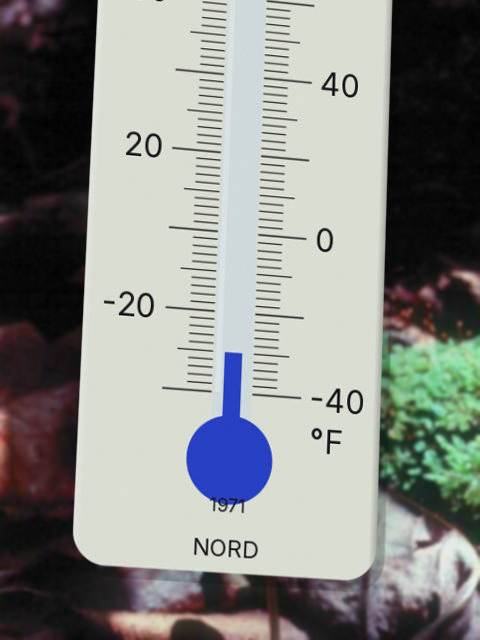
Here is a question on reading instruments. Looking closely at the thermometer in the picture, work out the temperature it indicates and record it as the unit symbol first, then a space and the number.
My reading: °F -30
